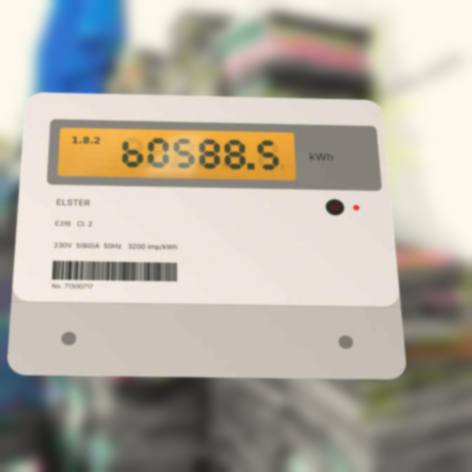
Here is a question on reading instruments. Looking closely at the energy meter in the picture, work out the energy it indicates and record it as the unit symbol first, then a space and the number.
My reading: kWh 60588.5
